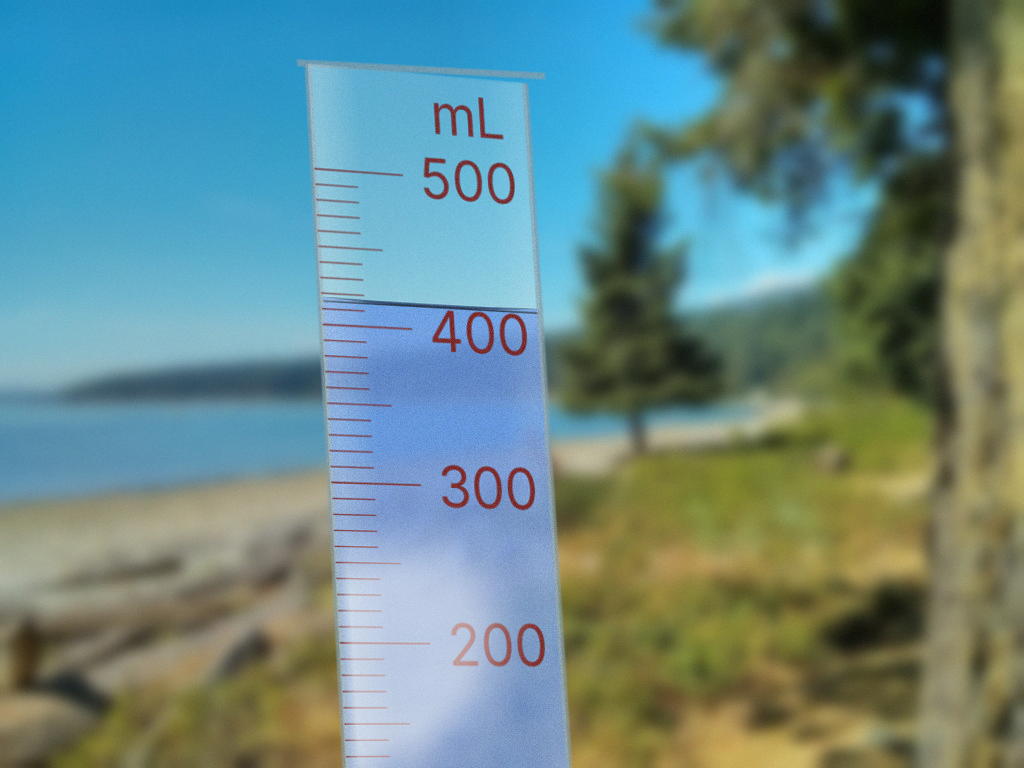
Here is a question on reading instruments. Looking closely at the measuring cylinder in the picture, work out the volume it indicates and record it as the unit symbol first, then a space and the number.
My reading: mL 415
